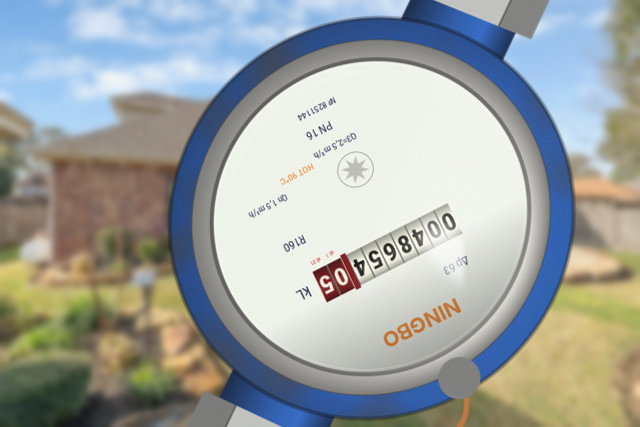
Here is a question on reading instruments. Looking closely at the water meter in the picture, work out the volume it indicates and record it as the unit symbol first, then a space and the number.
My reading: kL 48654.05
